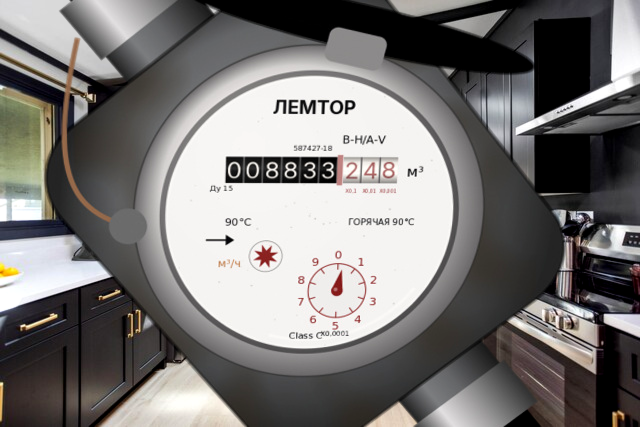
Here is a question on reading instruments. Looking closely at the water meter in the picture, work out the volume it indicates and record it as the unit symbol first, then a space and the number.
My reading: m³ 8833.2480
